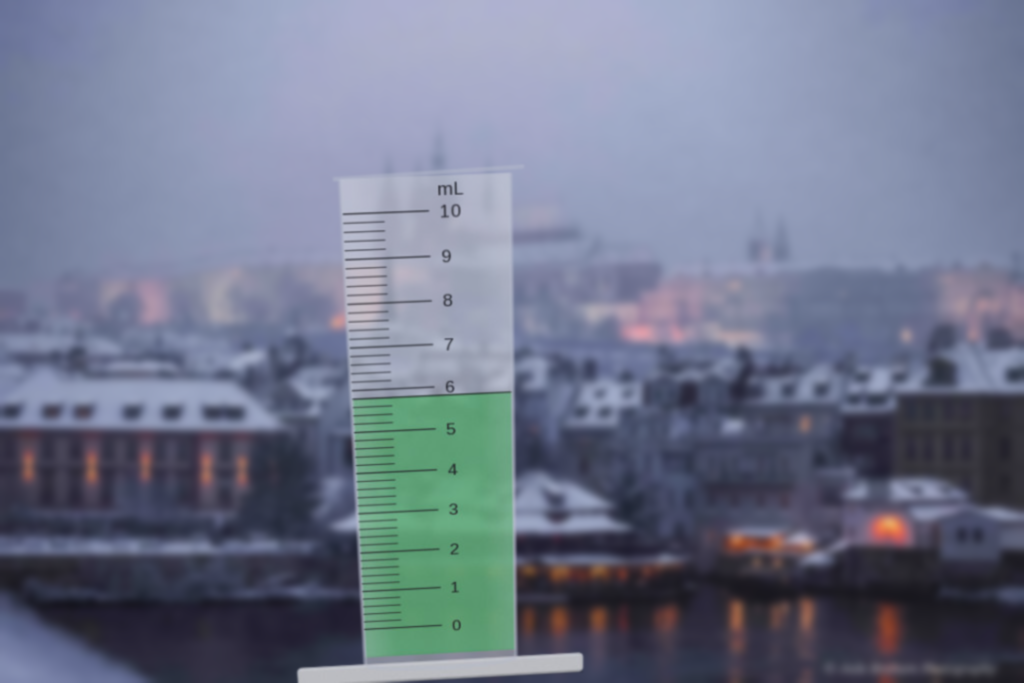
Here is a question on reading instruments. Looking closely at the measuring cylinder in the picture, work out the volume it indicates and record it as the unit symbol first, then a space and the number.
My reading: mL 5.8
